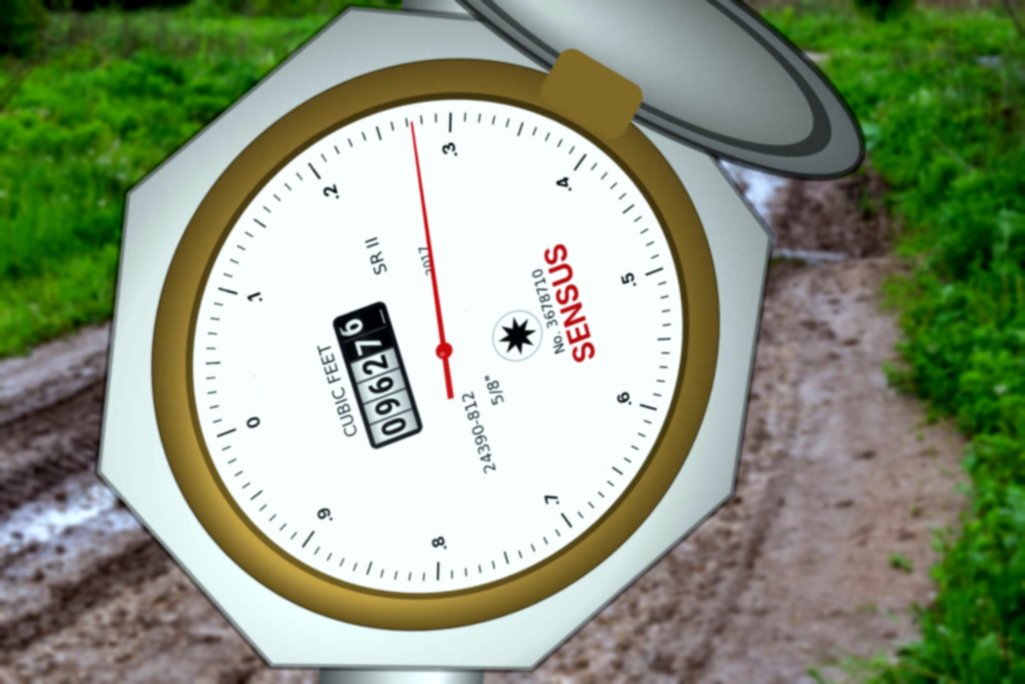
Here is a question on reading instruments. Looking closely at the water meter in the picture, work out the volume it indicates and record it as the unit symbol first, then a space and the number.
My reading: ft³ 96276.27
